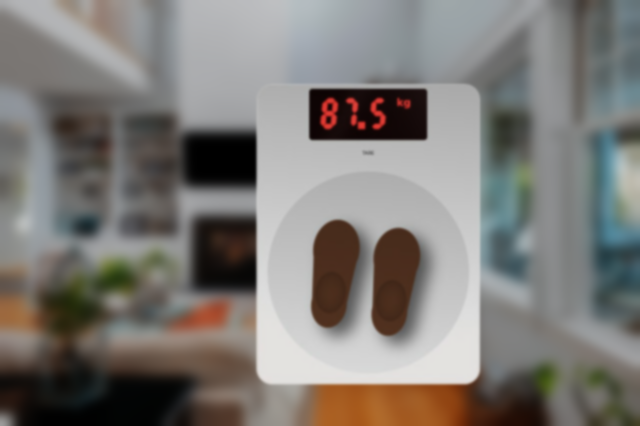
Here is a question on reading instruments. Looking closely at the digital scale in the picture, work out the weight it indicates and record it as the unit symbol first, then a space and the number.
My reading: kg 87.5
